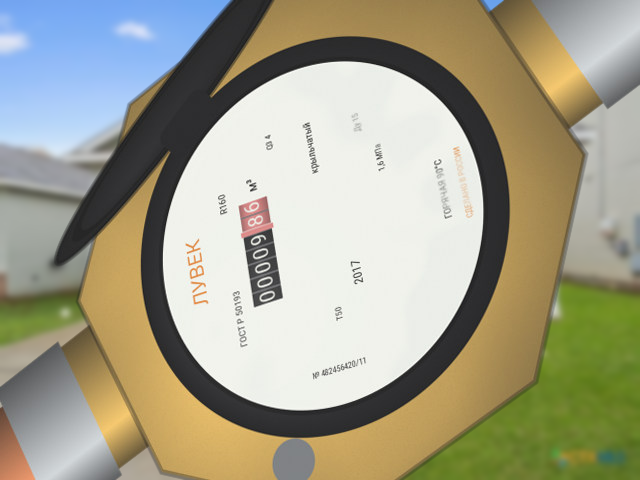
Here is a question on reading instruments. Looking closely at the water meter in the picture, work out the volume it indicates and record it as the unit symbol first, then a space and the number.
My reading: m³ 9.86
